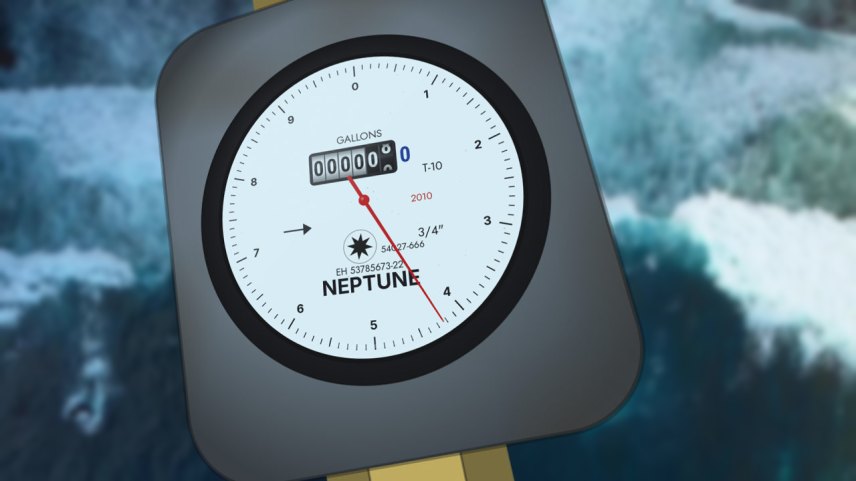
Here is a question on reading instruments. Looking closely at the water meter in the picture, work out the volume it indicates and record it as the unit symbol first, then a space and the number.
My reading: gal 84.2
